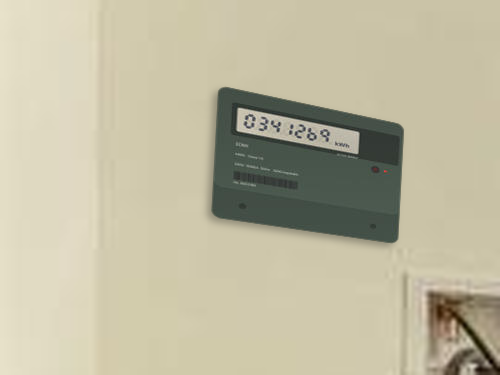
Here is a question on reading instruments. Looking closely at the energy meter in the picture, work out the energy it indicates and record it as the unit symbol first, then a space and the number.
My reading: kWh 341269
